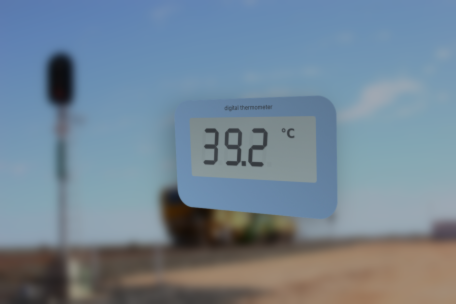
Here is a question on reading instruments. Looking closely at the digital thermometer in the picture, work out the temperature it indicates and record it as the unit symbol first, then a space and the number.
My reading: °C 39.2
